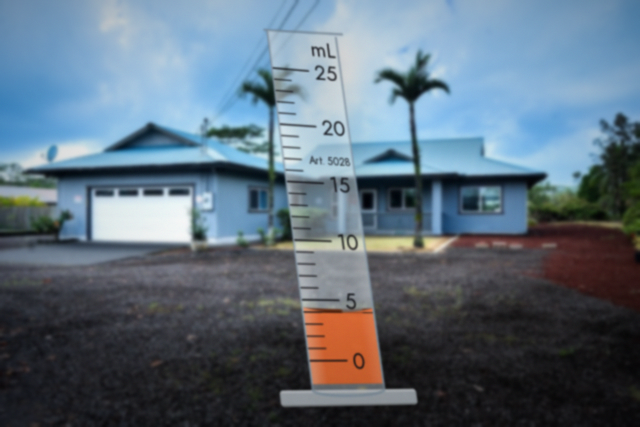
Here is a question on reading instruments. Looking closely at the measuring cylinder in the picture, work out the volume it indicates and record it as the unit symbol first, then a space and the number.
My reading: mL 4
